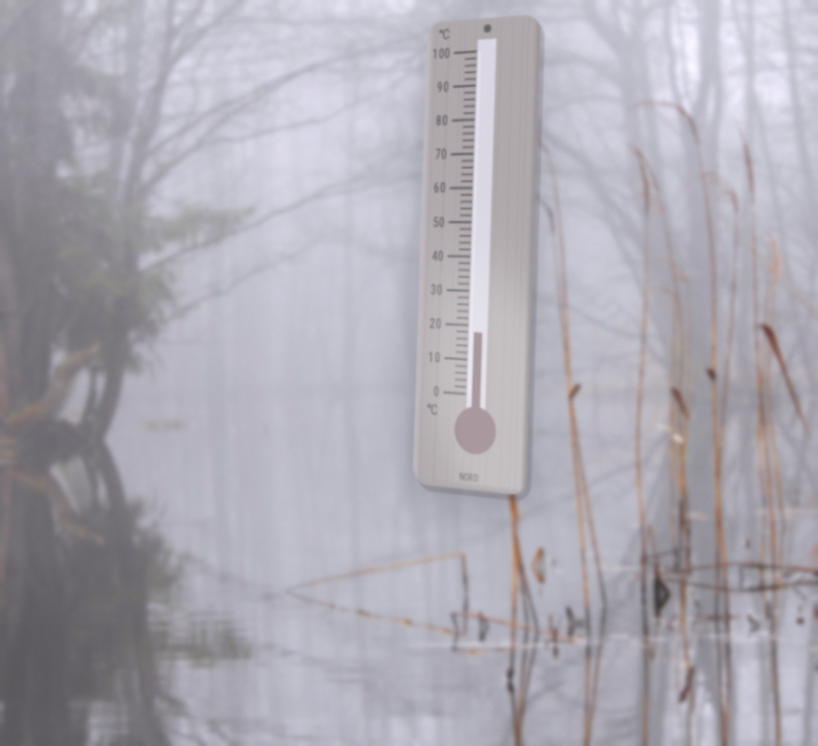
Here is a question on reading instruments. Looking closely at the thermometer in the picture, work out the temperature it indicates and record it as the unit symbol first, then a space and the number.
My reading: °C 18
